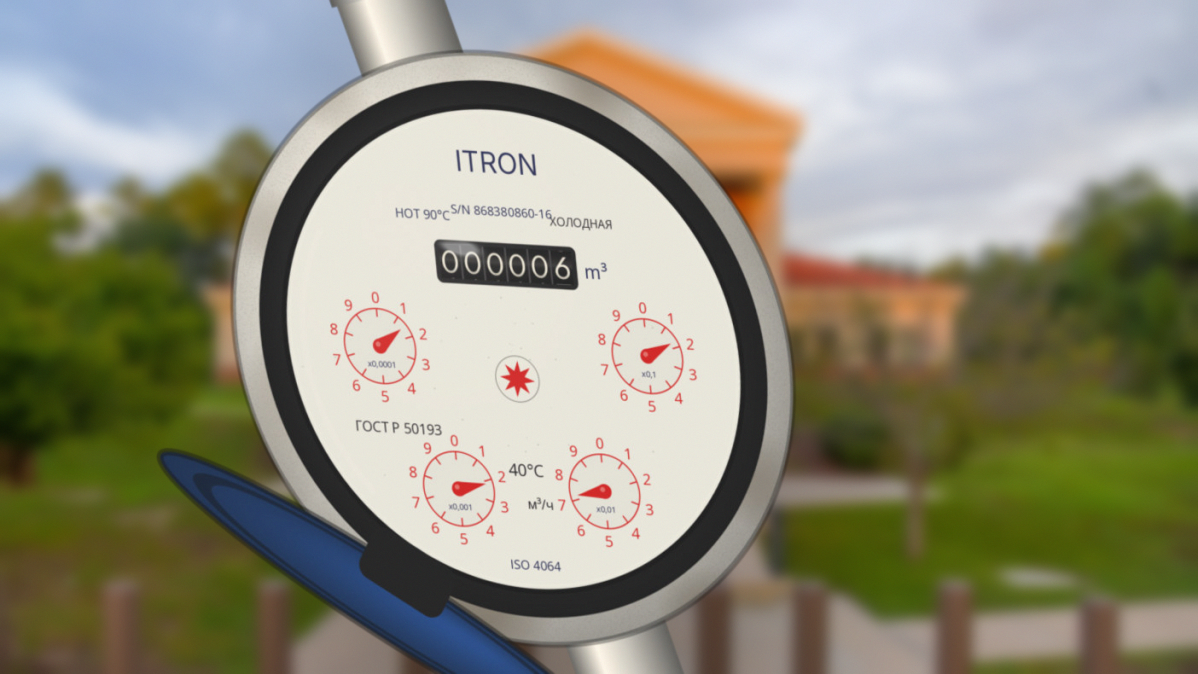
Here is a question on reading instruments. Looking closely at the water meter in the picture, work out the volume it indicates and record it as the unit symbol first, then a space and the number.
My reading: m³ 6.1721
